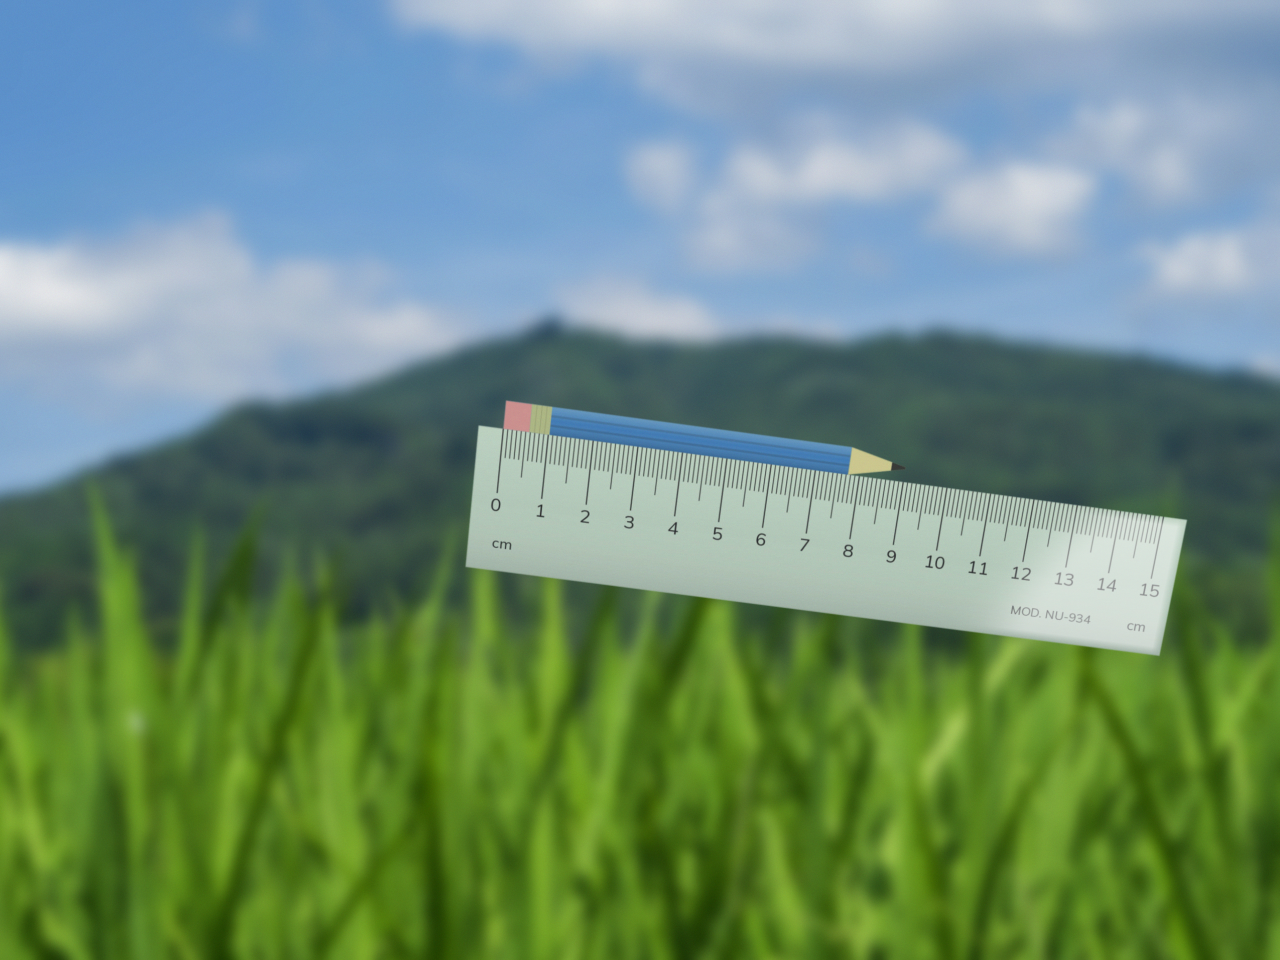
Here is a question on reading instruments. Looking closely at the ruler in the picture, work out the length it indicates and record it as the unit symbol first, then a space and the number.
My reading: cm 9
